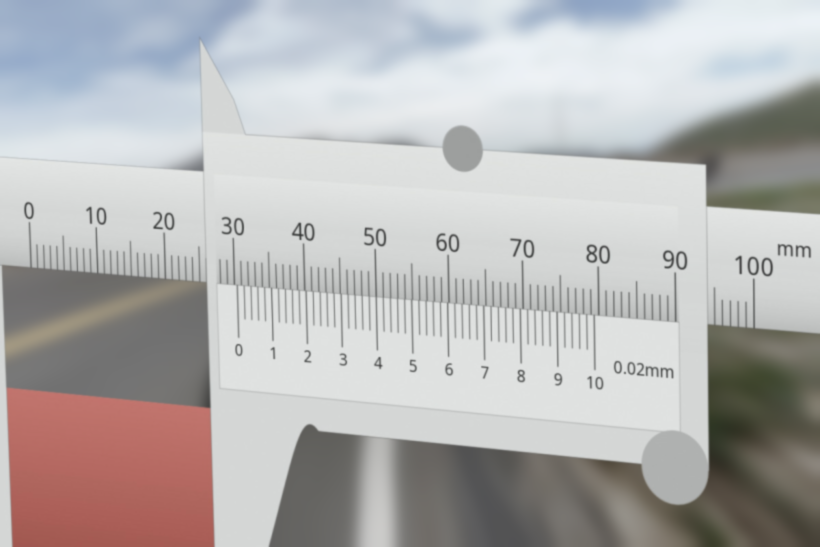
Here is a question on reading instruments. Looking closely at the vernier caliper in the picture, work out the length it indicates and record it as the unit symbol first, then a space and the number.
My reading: mm 30.4
